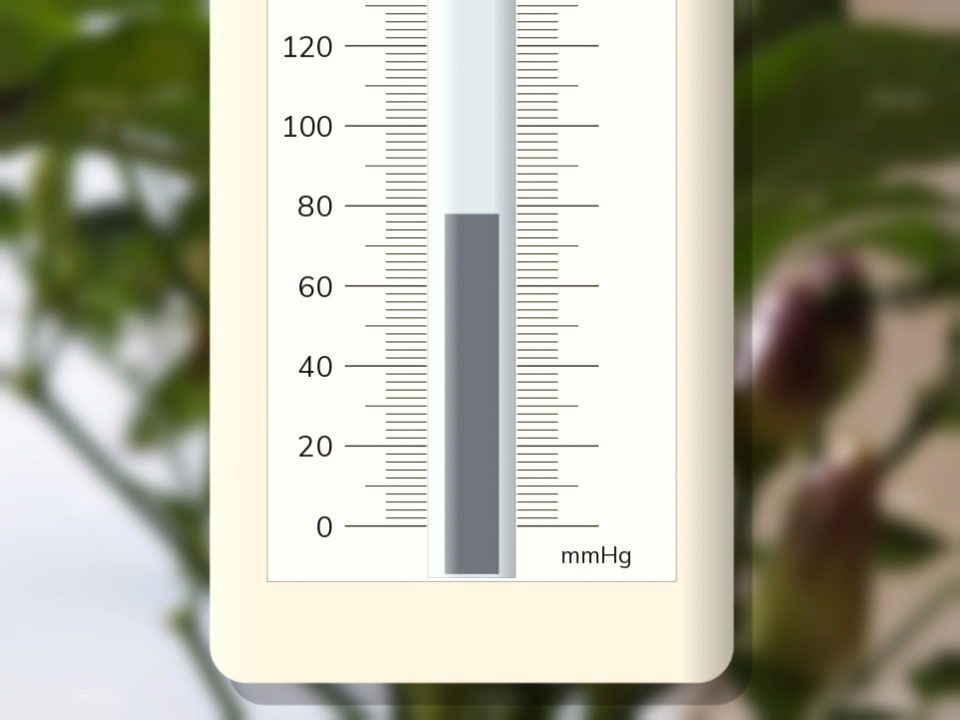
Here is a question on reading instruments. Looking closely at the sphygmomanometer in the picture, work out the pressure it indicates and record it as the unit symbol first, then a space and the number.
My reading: mmHg 78
